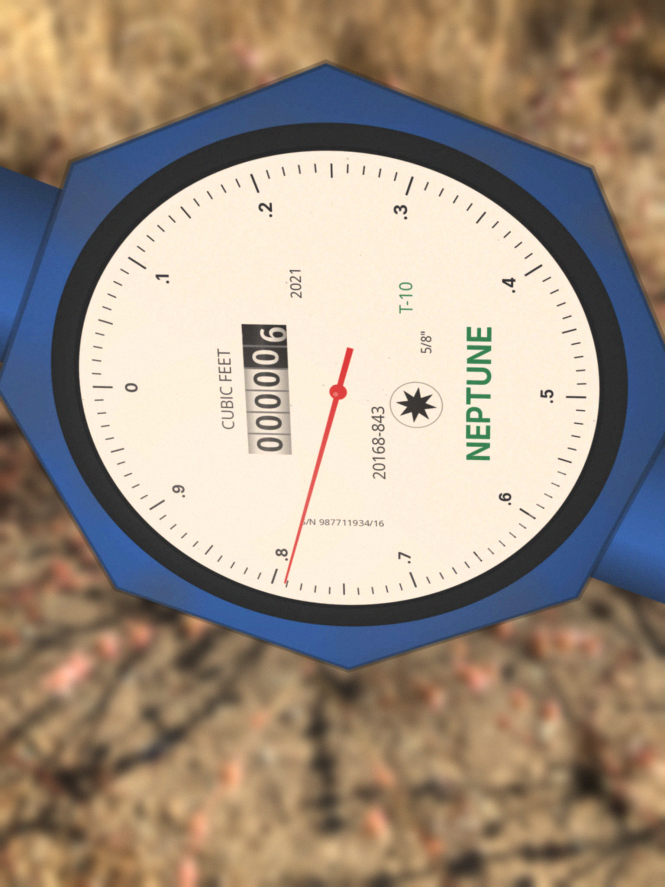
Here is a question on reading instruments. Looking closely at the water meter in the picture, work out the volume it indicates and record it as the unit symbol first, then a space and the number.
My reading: ft³ 5.79
